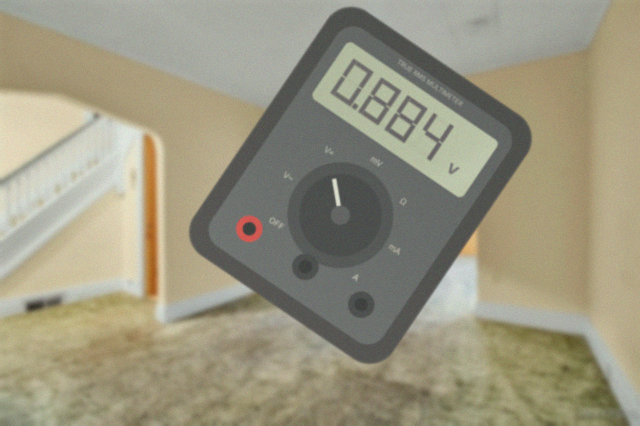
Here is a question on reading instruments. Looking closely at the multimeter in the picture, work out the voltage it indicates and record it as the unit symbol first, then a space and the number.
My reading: V 0.884
